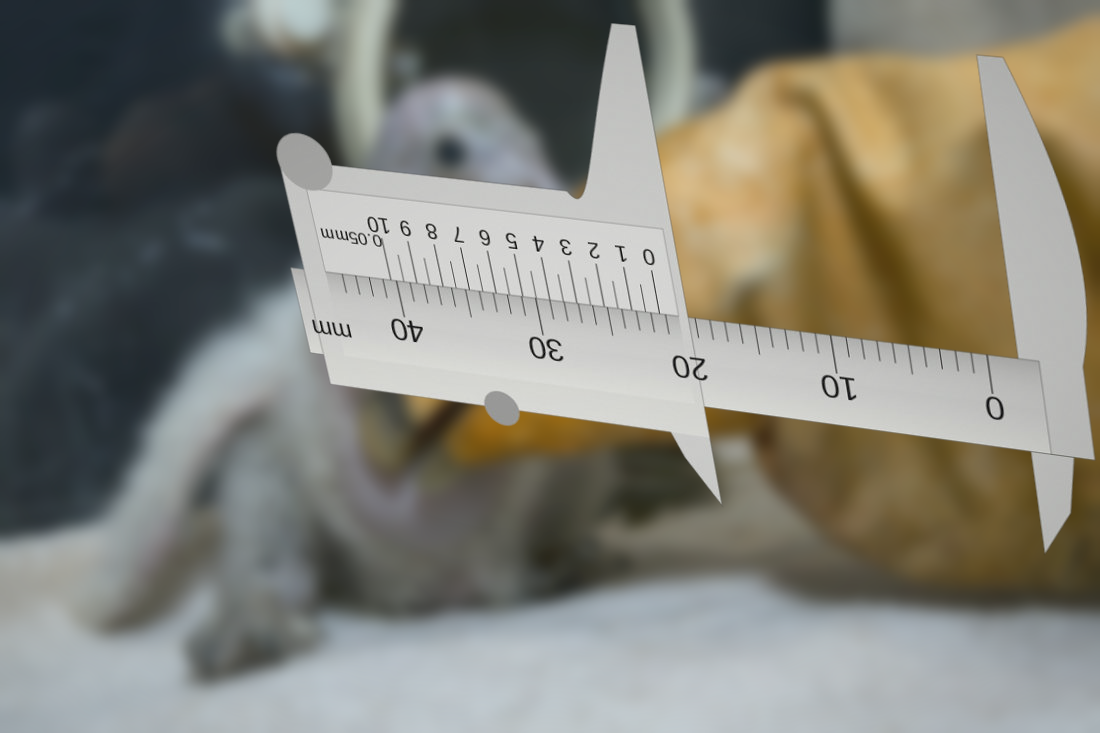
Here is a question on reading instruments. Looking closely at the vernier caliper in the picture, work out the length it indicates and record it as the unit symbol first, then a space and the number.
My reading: mm 21.4
